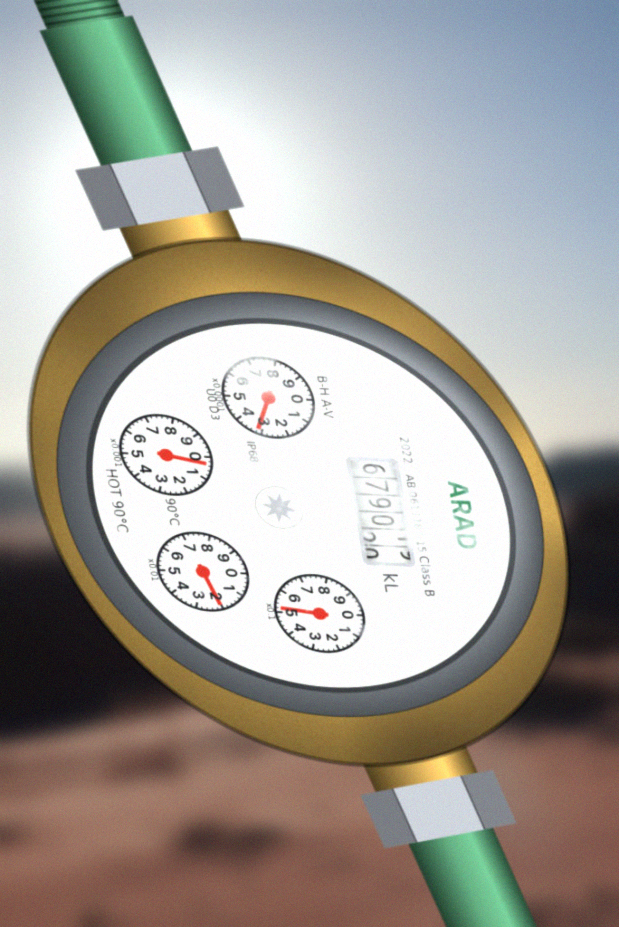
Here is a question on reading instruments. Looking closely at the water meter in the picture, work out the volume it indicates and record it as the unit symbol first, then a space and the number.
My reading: kL 679019.5203
